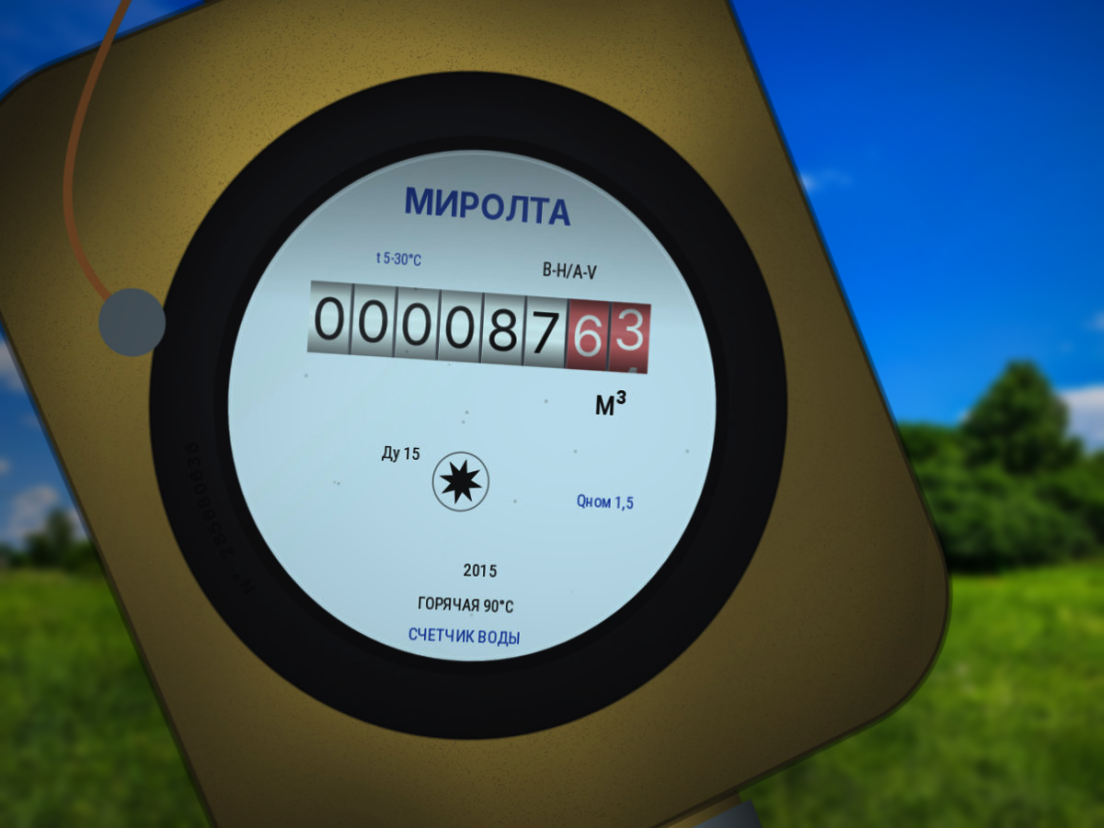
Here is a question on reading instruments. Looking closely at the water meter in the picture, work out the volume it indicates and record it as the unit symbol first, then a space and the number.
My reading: m³ 87.63
